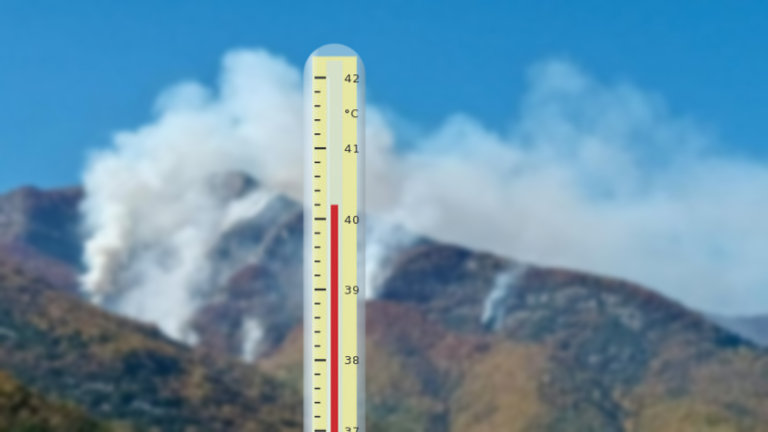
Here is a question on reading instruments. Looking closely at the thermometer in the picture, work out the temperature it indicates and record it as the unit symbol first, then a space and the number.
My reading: °C 40.2
